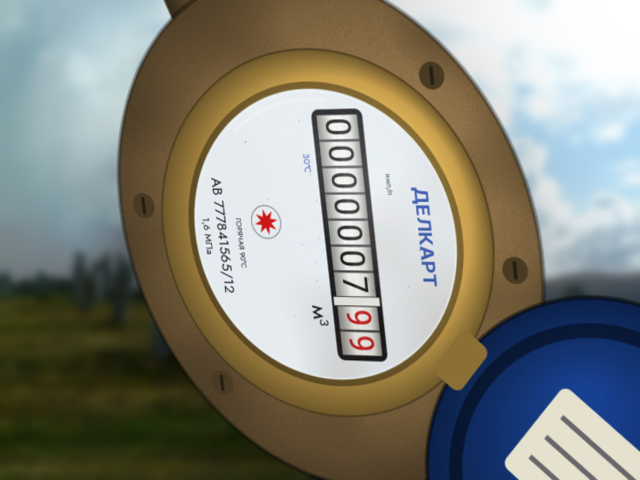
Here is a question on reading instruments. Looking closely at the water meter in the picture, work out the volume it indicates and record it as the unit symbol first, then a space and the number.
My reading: m³ 7.99
